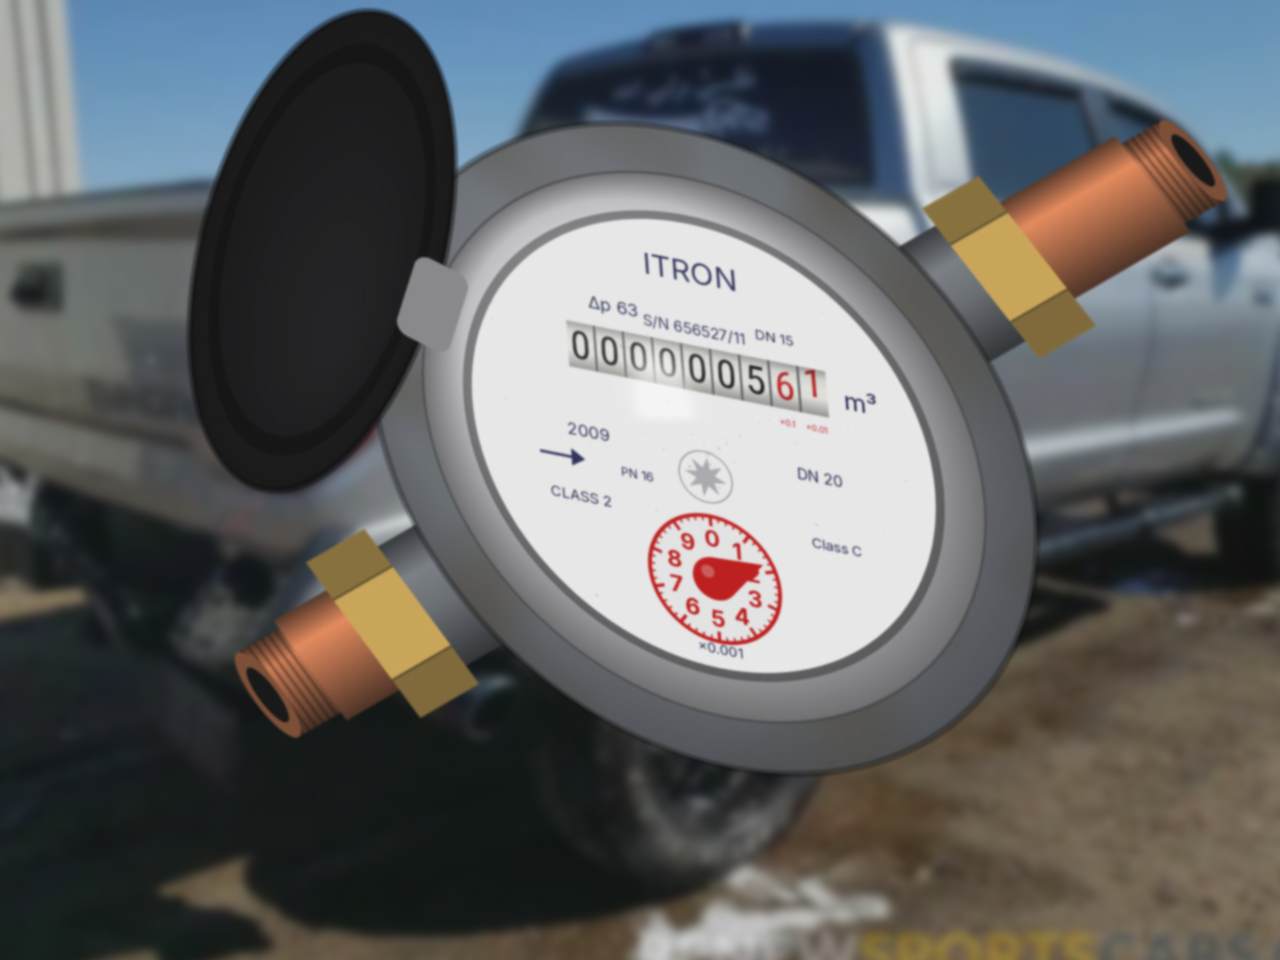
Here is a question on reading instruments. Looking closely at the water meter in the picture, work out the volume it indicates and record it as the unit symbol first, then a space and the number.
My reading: m³ 5.611
